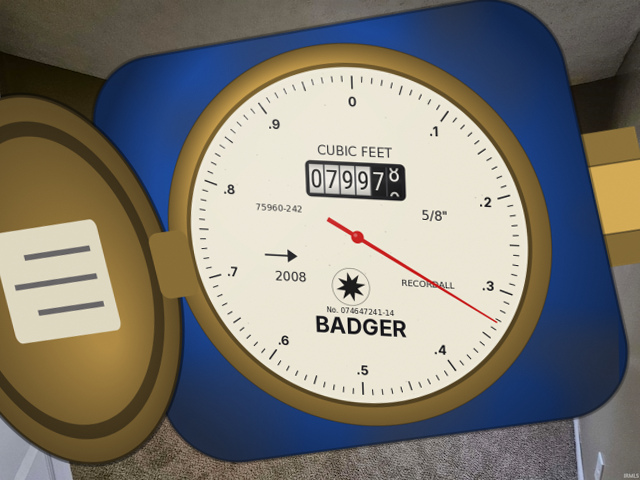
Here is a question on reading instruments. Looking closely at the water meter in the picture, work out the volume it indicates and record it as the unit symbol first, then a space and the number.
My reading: ft³ 79978.33
